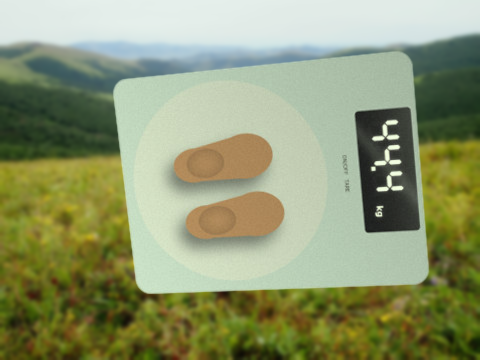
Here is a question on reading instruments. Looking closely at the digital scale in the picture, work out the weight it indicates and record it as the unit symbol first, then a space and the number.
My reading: kg 44.4
